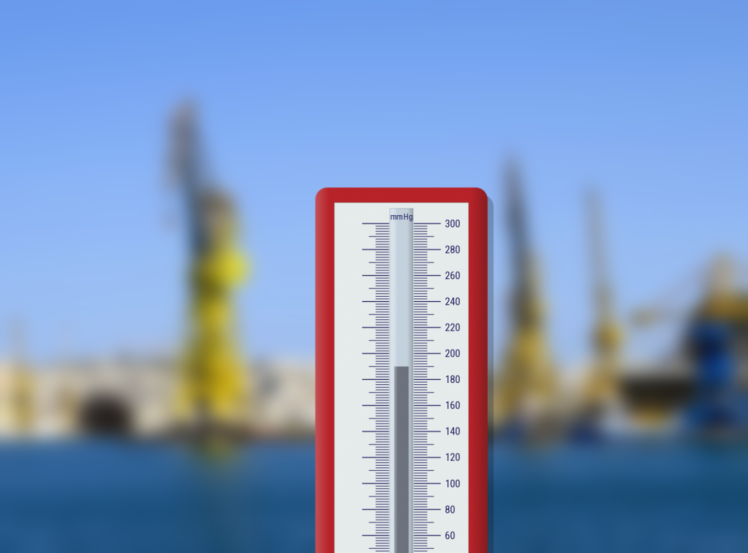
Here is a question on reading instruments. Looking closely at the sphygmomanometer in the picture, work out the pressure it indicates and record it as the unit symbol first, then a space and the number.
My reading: mmHg 190
